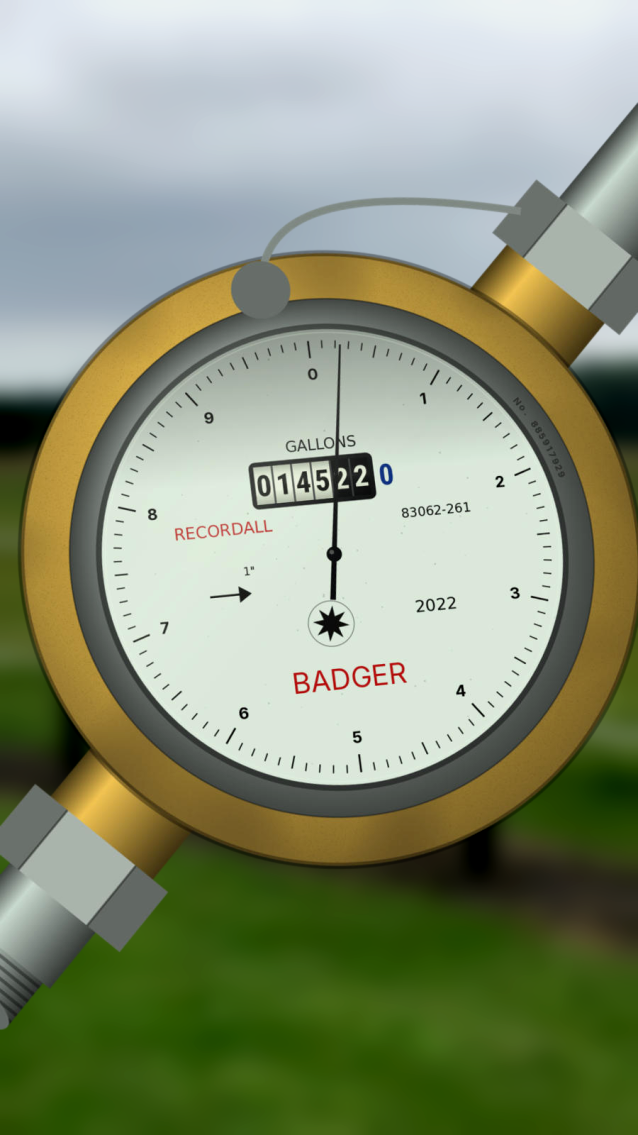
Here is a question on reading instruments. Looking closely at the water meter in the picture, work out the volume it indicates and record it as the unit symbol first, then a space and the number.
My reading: gal 145220.2
